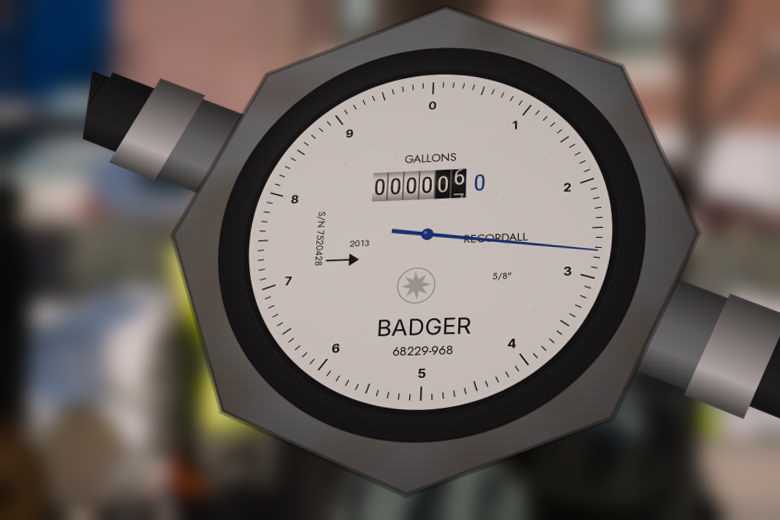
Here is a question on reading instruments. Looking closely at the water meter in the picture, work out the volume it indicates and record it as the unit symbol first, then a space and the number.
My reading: gal 62.7
